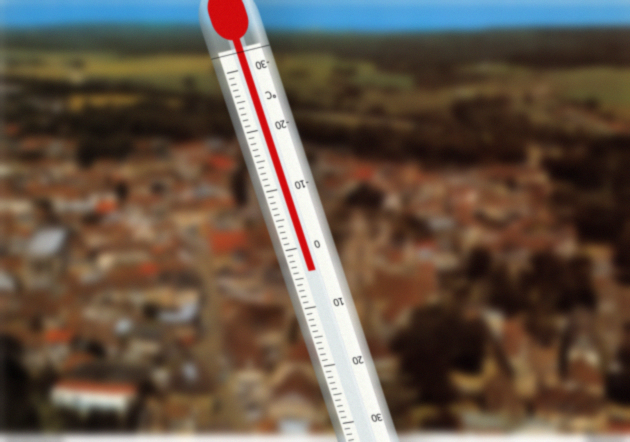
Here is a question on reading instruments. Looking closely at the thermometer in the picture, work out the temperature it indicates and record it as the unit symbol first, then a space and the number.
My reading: °C 4
